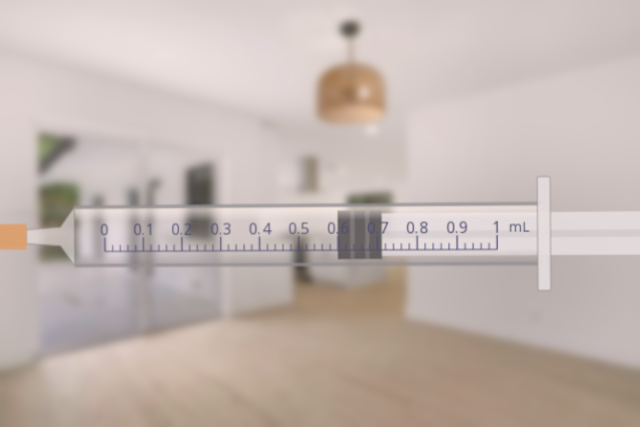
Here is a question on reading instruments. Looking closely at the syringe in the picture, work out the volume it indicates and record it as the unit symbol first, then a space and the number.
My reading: mL 0.6
